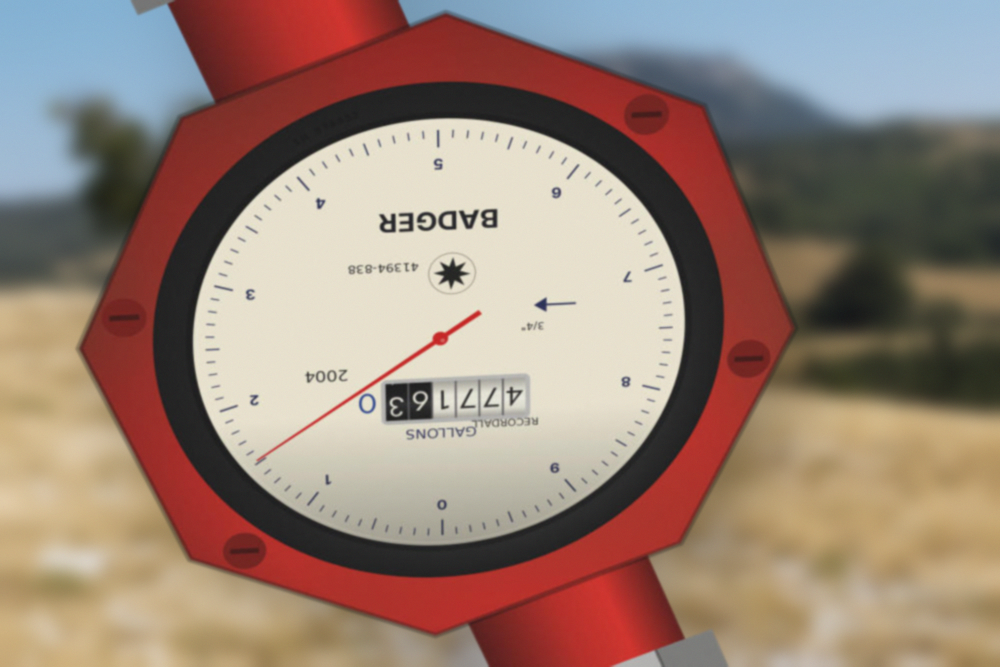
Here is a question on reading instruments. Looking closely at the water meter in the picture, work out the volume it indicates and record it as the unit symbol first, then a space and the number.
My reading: gal 4771631.5
